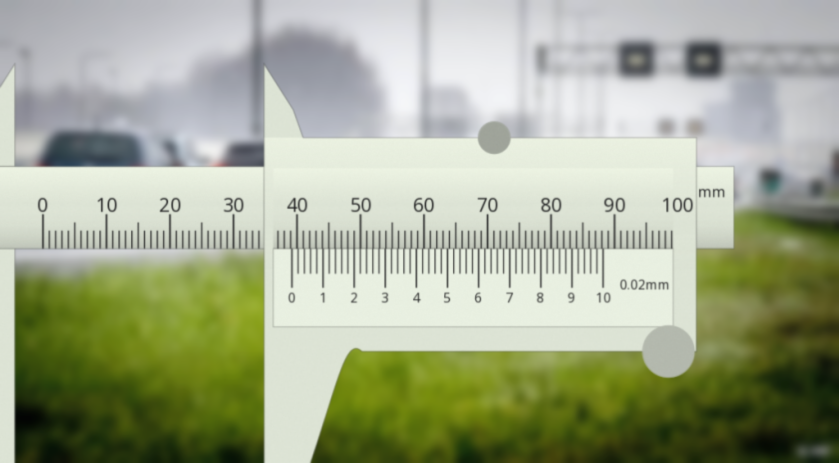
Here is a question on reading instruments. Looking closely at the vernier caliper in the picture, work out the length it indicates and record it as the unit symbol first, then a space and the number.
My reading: mm 39.2
